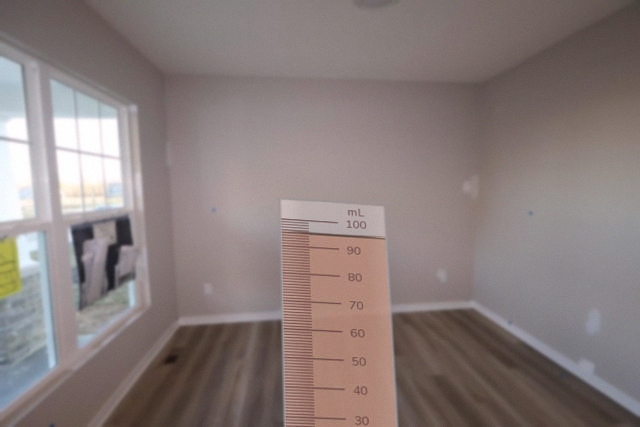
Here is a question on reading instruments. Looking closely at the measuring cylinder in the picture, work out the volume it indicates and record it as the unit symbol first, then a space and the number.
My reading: mL 95
